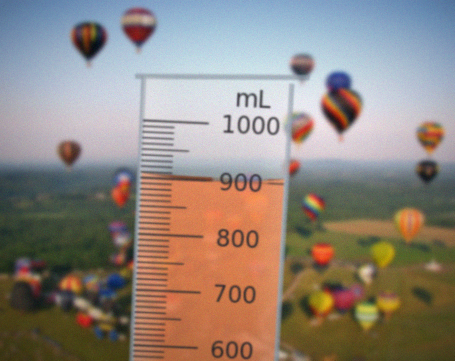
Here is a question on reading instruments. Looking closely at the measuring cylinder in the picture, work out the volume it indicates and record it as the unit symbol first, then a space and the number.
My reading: mL 900
